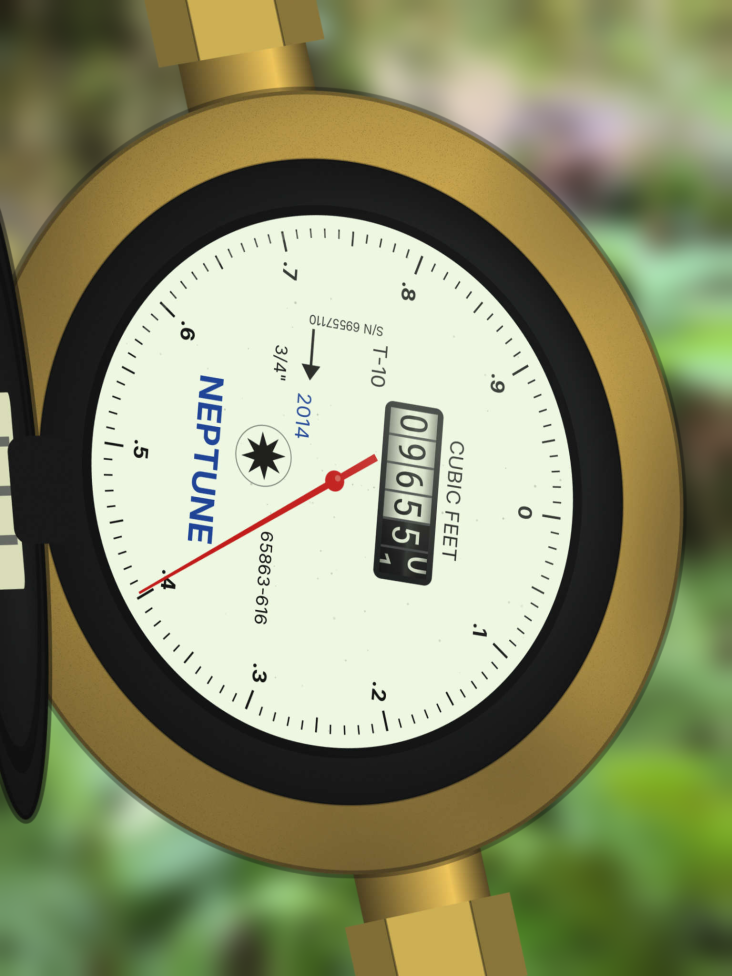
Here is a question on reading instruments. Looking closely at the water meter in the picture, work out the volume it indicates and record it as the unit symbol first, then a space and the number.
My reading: ft³ 96550.40
